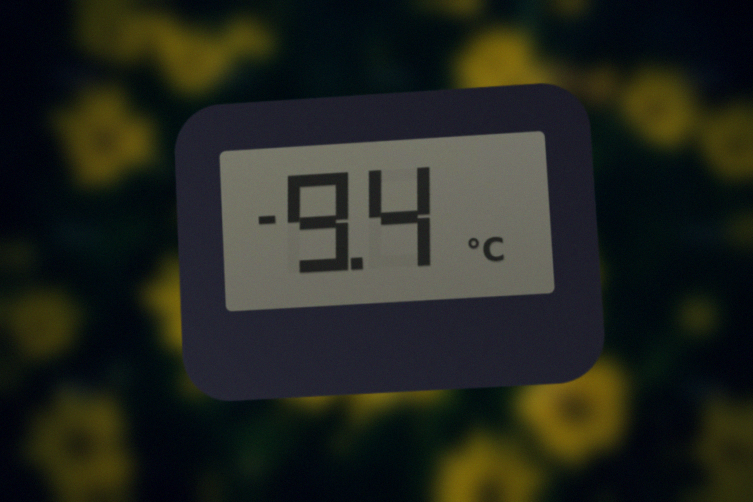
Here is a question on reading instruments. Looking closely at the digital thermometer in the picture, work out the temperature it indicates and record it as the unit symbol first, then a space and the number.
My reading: °C -9.4
